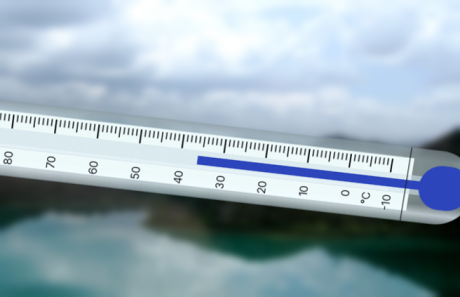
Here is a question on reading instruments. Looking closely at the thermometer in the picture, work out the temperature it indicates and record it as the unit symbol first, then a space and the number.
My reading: °C 36
